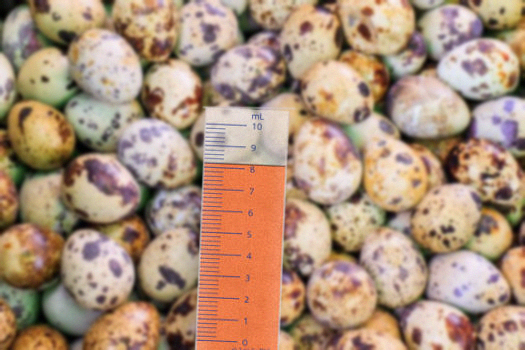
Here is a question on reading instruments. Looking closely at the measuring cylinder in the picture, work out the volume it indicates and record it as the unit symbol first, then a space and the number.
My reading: mL 8.2
